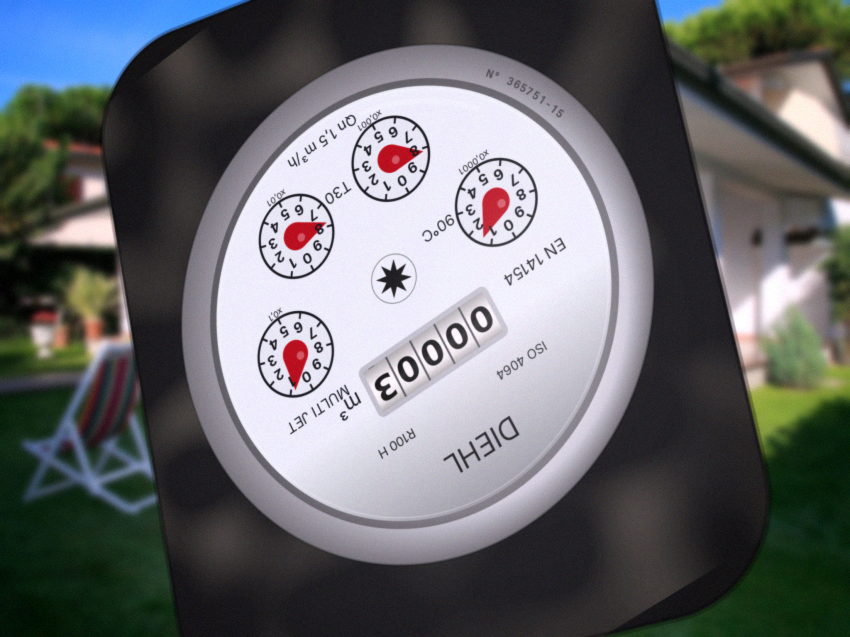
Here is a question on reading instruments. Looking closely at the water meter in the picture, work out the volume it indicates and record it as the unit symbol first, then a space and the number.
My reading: m³ 3.0781
